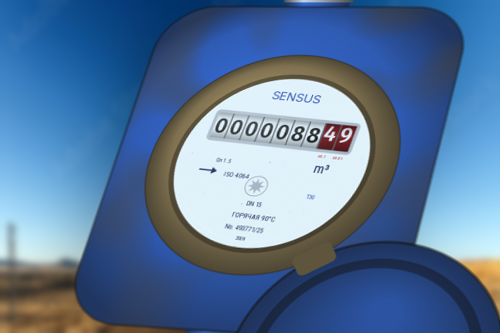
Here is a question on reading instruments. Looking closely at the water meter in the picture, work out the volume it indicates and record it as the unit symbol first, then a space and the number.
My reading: m³ 88.49
